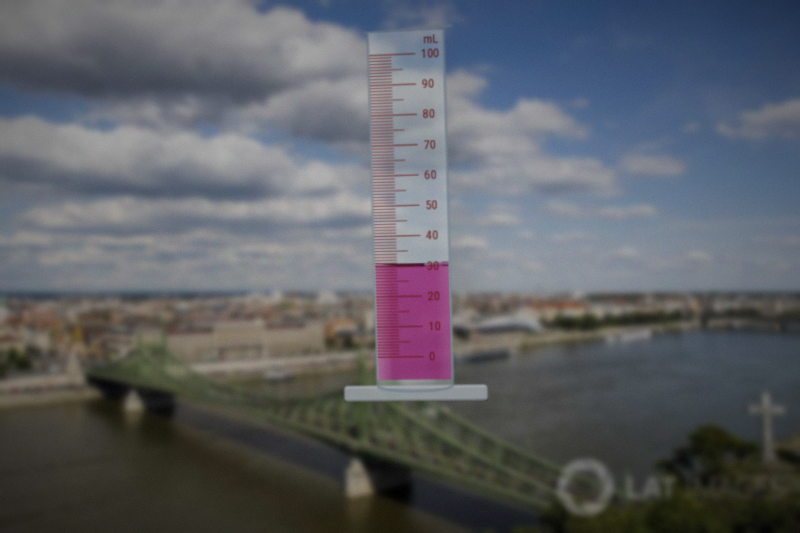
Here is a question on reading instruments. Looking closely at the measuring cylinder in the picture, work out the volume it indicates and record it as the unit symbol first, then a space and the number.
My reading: mL 30
